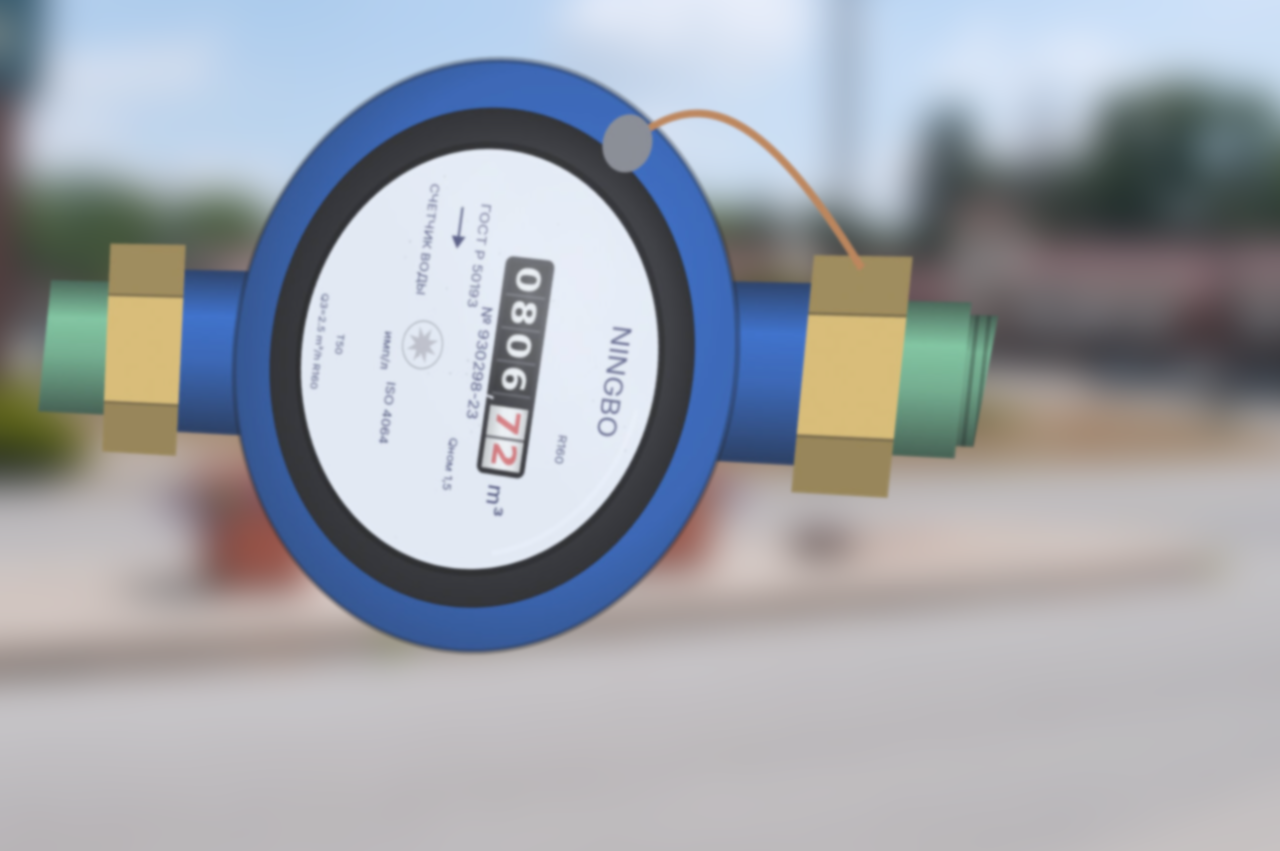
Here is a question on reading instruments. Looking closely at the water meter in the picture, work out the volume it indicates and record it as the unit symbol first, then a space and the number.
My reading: m³ 806.72
